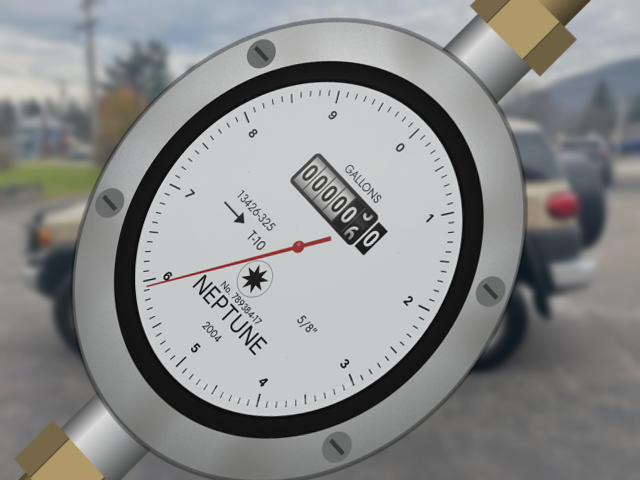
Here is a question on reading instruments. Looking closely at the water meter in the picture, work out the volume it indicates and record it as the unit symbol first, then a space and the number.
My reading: gal 55.9
